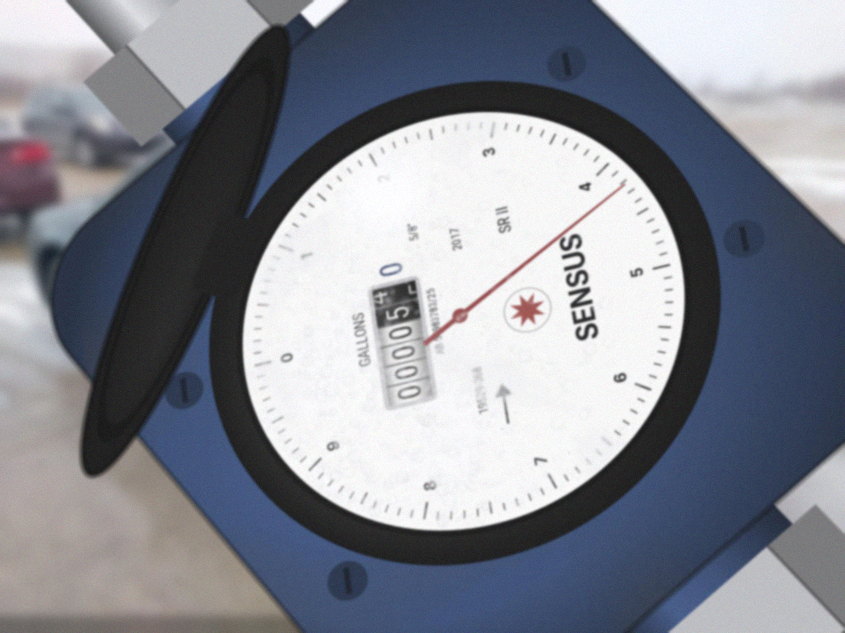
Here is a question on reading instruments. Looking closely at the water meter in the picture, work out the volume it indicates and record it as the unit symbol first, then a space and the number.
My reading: gal 544.2
